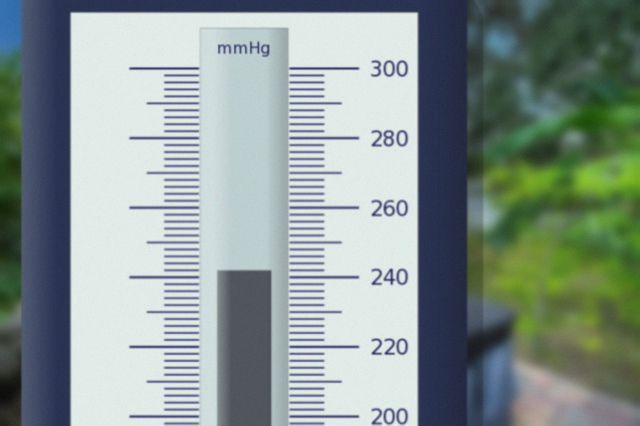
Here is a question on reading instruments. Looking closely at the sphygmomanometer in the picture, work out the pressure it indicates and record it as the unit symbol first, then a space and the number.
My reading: mmHg 242
